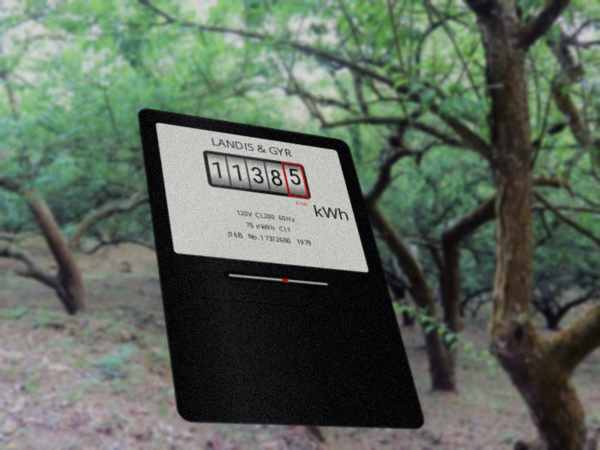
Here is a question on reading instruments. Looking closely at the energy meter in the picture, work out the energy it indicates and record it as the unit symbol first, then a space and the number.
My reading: kWh 1138.5
